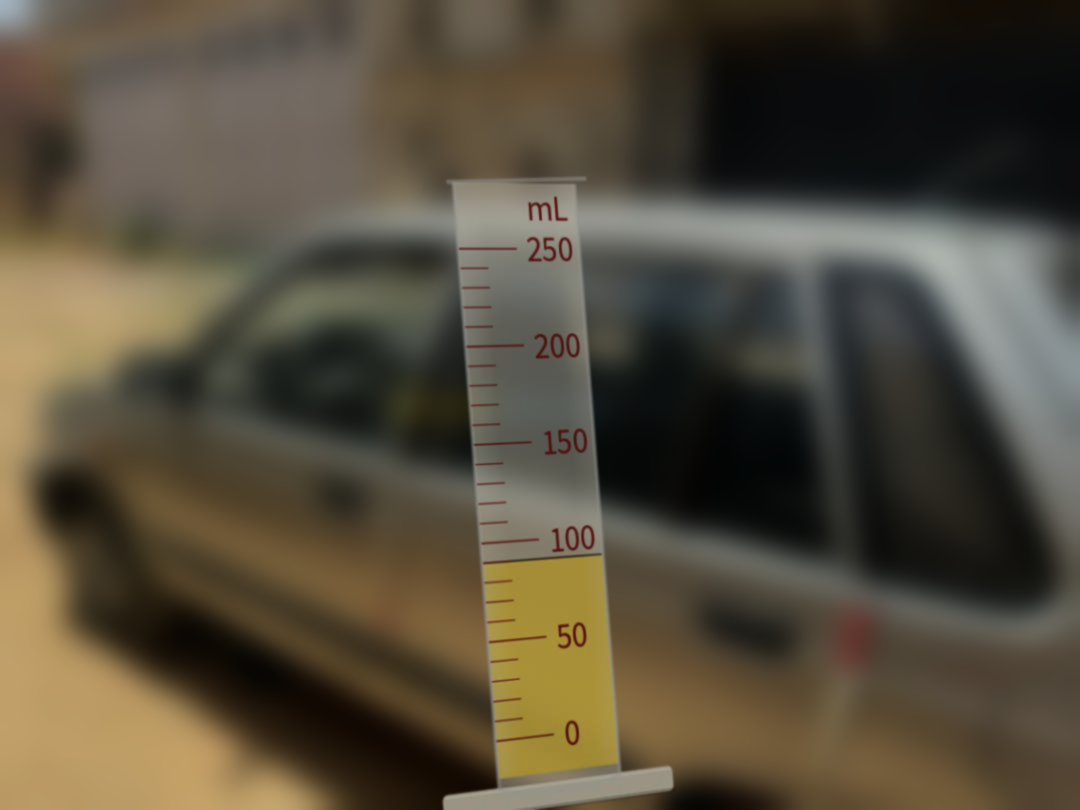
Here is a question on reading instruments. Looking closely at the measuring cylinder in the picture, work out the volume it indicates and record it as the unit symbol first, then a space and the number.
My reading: mL 90
